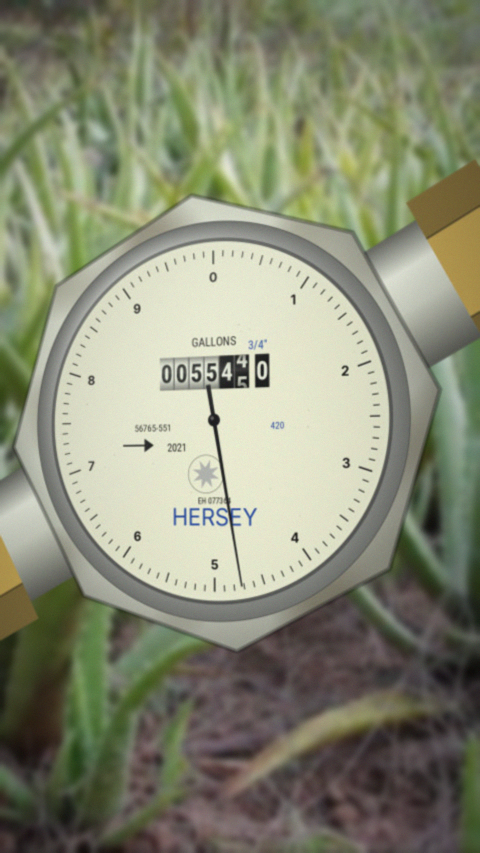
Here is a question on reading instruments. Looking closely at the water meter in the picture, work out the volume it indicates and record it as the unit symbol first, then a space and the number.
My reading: gal 55444.7
